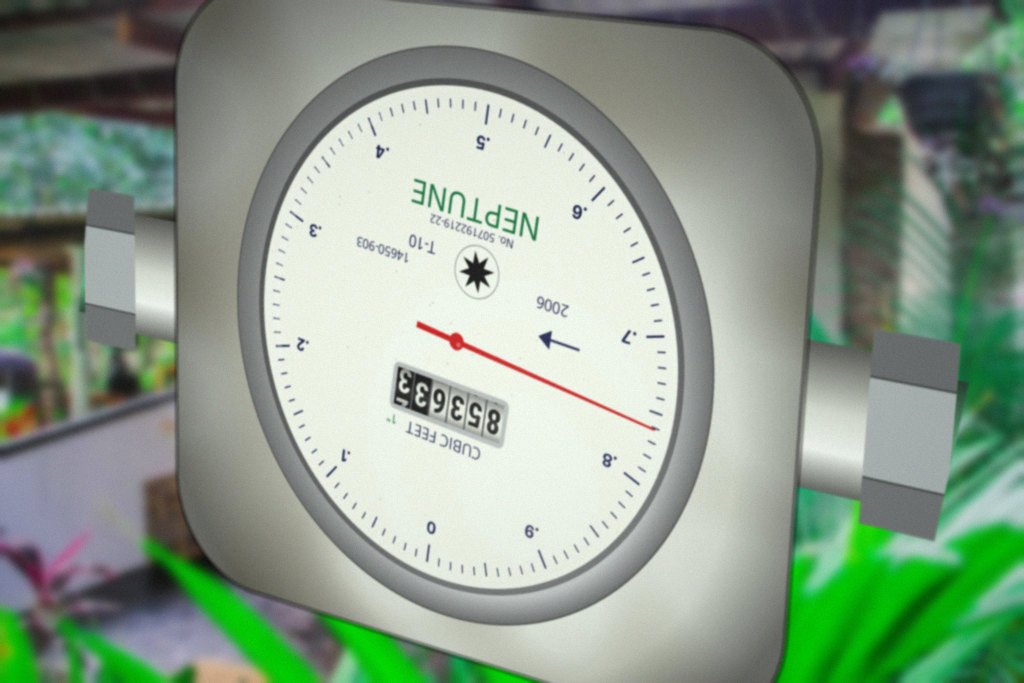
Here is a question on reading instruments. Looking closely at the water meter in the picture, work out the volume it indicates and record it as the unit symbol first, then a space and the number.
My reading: ft³ 853632.76
